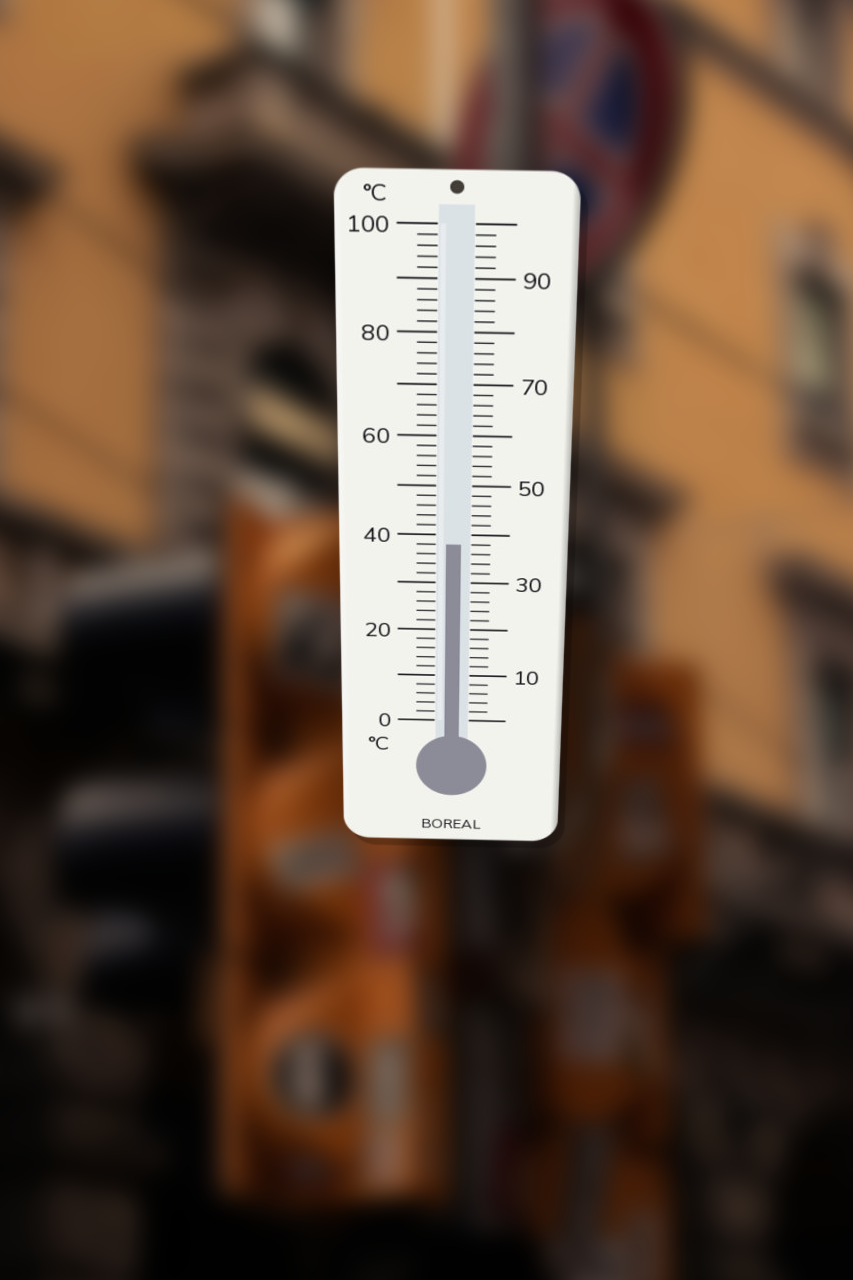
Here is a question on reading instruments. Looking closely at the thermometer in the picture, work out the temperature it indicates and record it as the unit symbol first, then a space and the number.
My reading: °C 38
